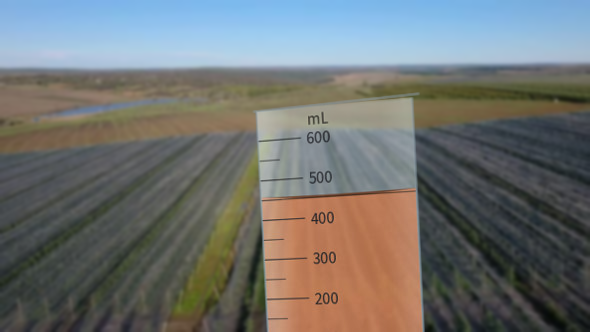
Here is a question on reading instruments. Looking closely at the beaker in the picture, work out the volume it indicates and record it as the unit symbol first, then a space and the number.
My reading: mL 450
